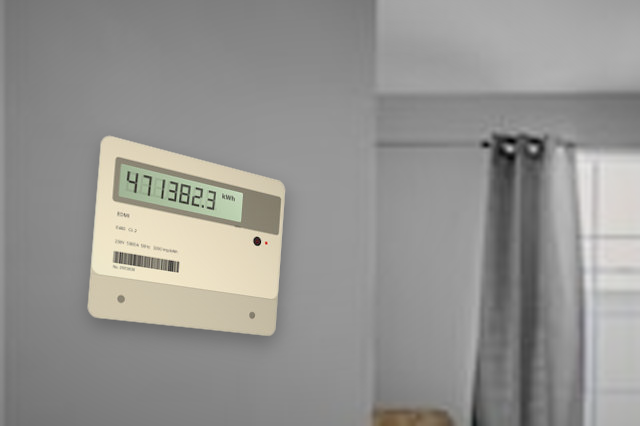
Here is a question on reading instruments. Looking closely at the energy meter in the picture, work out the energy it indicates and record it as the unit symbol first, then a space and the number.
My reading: kWh 471382.3
